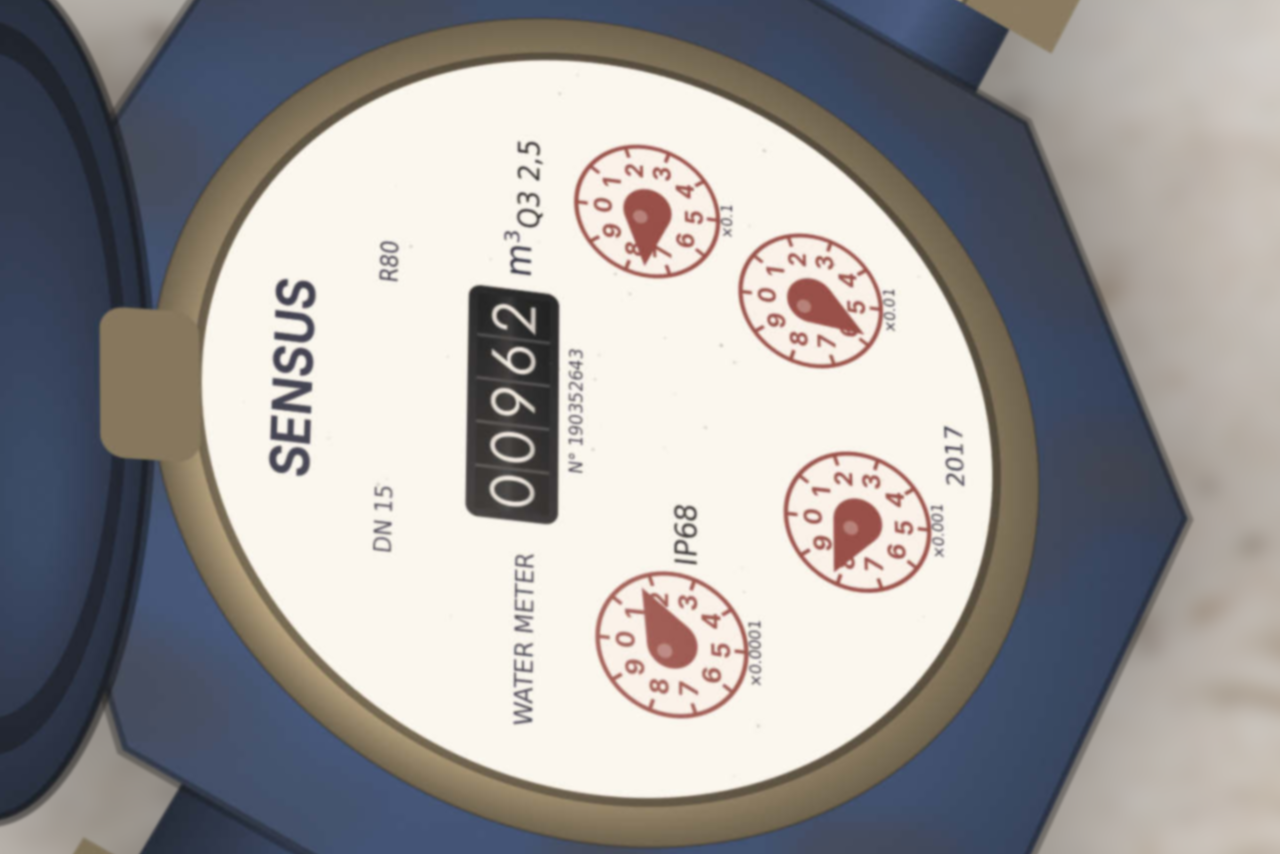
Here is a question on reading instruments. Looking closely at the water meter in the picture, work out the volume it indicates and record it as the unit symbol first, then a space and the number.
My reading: m³ 962.7581
